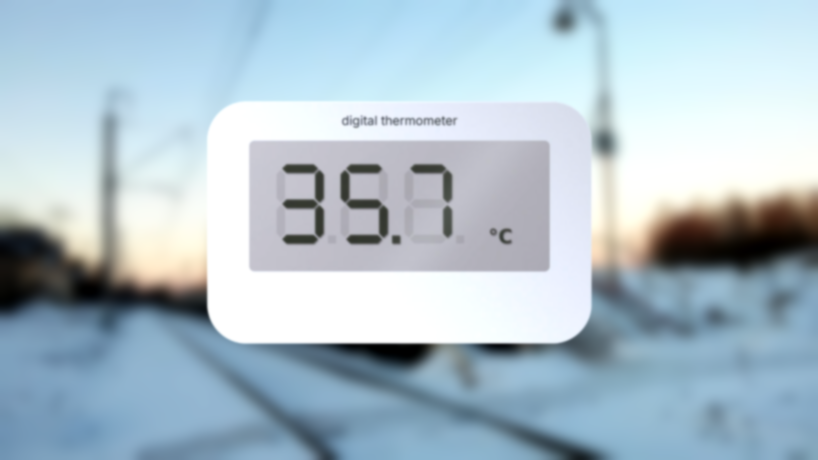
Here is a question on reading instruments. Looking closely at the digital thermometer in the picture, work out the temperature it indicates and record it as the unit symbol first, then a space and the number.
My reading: °C 35.7
